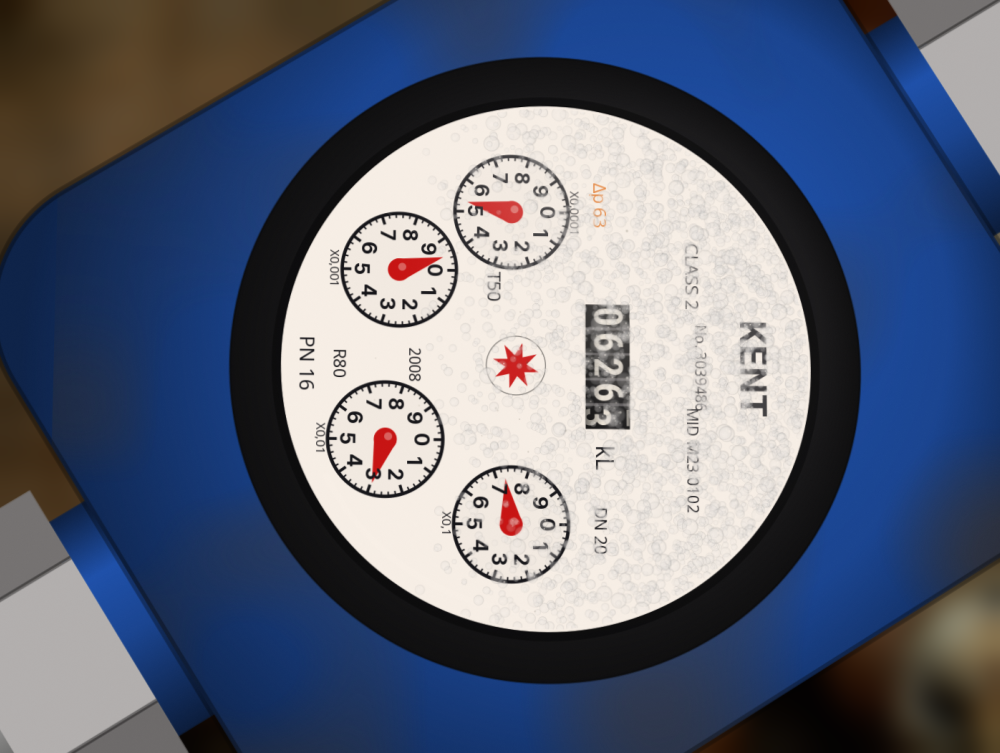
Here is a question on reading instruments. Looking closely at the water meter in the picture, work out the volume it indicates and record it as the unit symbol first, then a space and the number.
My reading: kL 6262.7295
